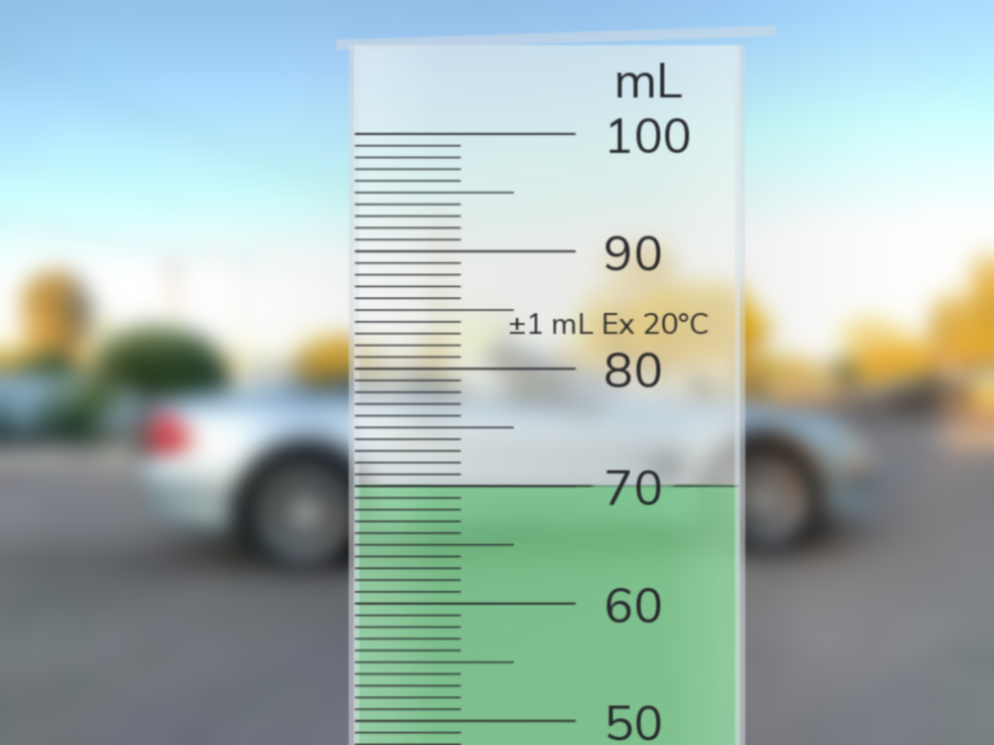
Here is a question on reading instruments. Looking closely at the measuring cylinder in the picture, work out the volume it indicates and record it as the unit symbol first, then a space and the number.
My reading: mL 70
